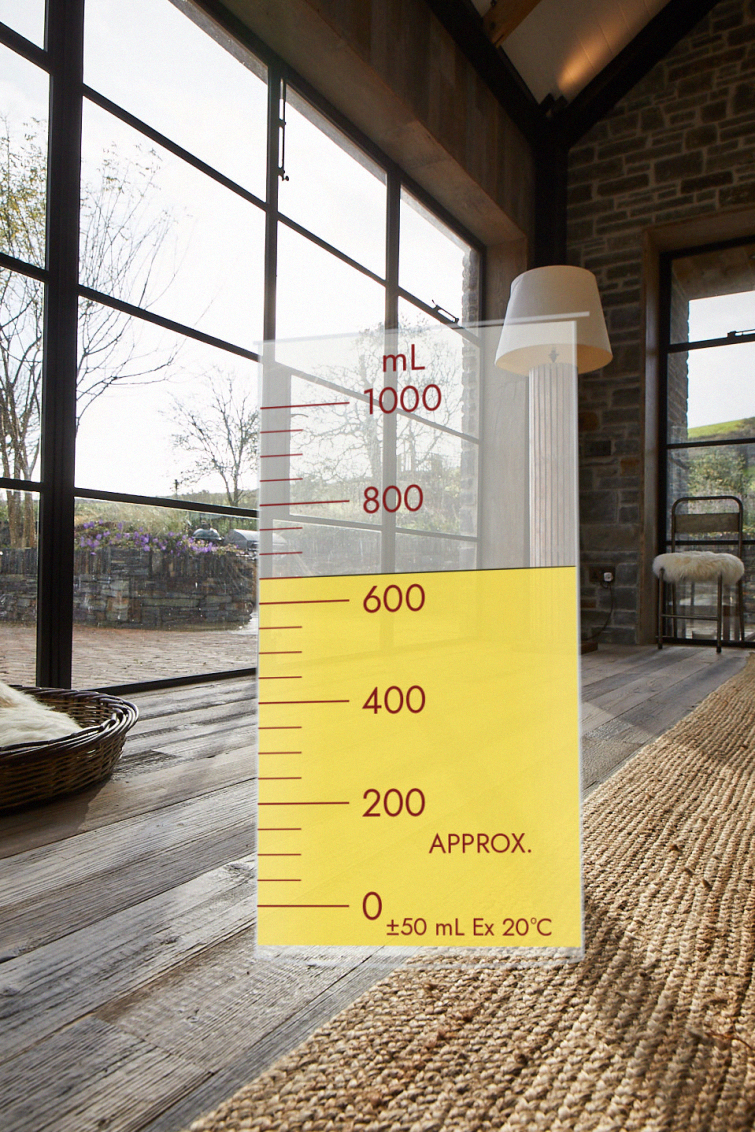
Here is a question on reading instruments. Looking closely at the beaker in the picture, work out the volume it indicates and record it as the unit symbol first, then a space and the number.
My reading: mL 650
